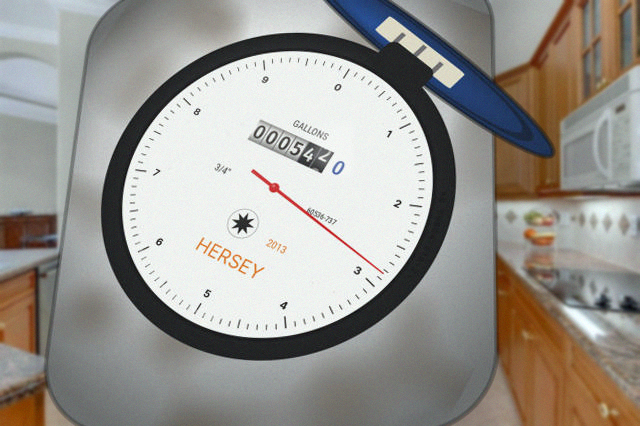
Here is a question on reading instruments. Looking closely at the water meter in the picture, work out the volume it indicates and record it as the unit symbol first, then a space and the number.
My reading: gal 5422.8
